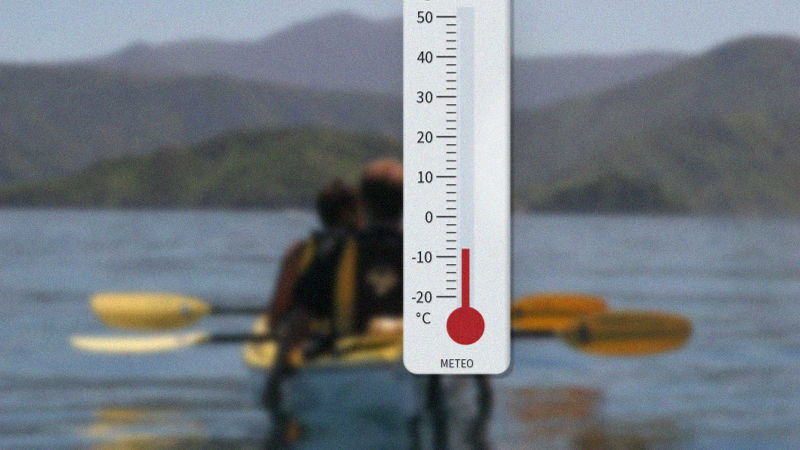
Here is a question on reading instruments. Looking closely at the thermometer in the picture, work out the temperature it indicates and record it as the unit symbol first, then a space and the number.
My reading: °C -8
